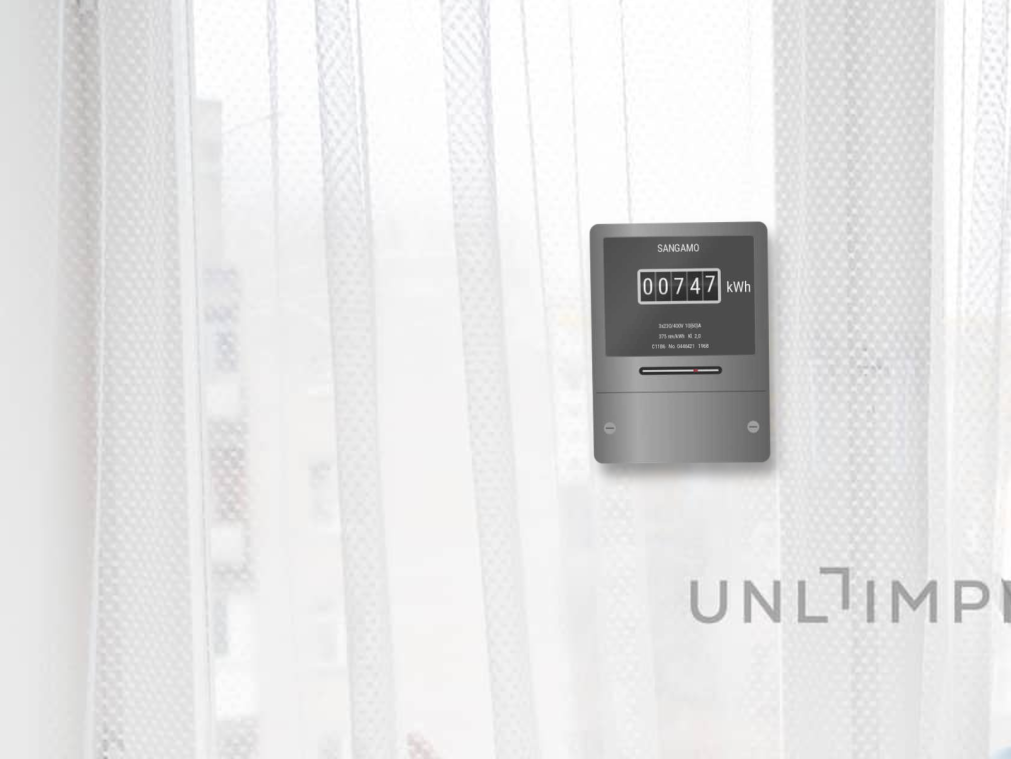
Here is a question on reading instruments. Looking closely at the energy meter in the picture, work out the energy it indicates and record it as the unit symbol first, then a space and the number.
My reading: kWh 747
